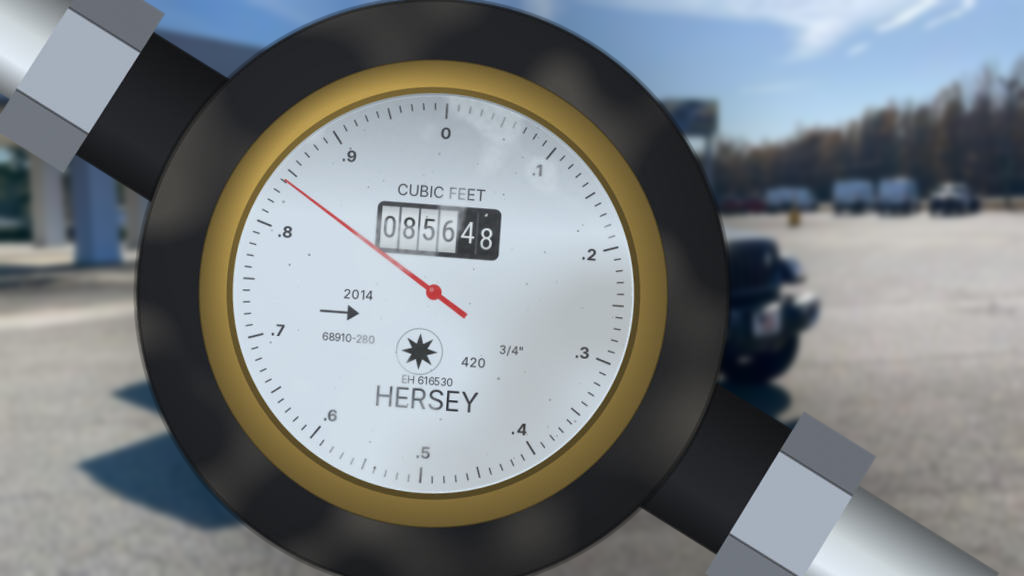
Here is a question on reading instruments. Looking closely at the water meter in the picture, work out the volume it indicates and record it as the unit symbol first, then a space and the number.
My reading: ft³ 85647.84
